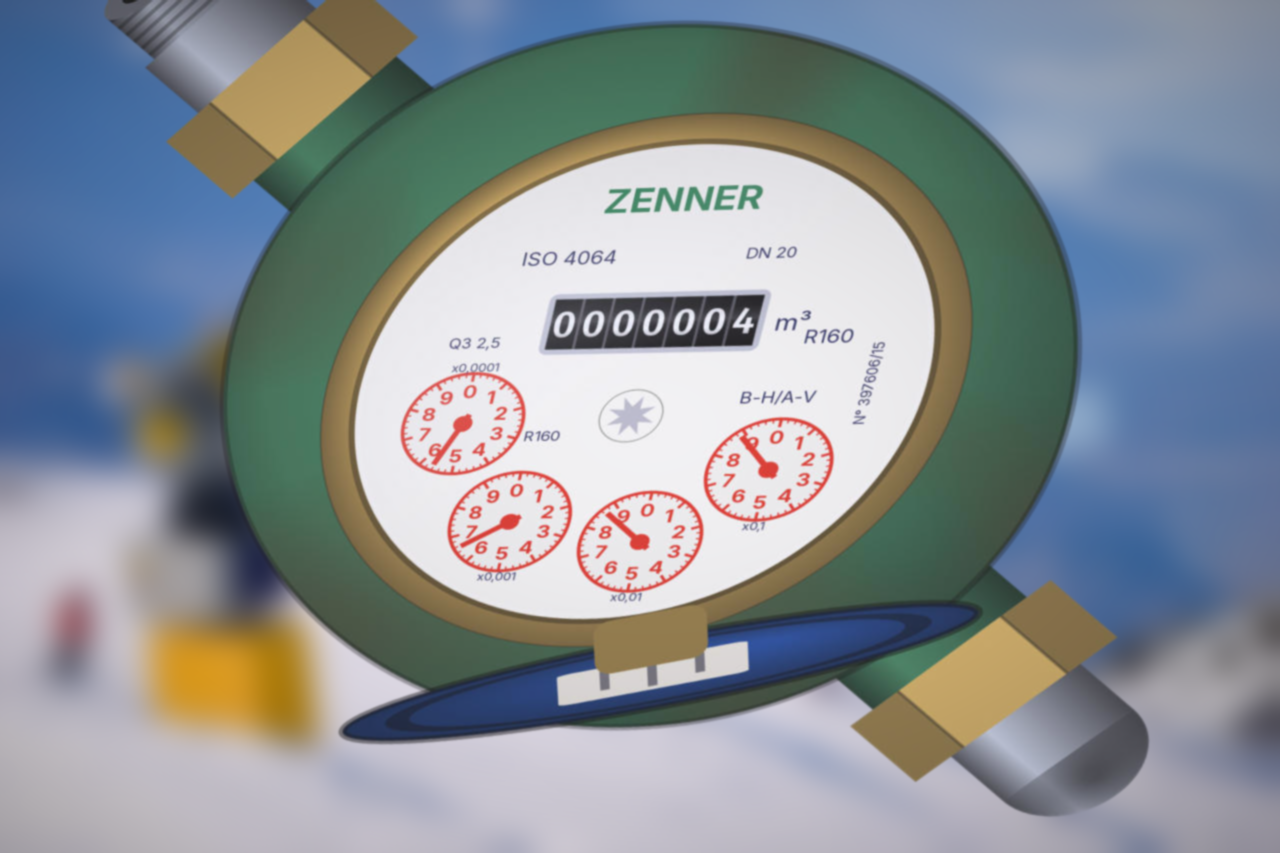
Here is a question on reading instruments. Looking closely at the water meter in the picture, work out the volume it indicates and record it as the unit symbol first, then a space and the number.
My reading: m³ 4.8865
